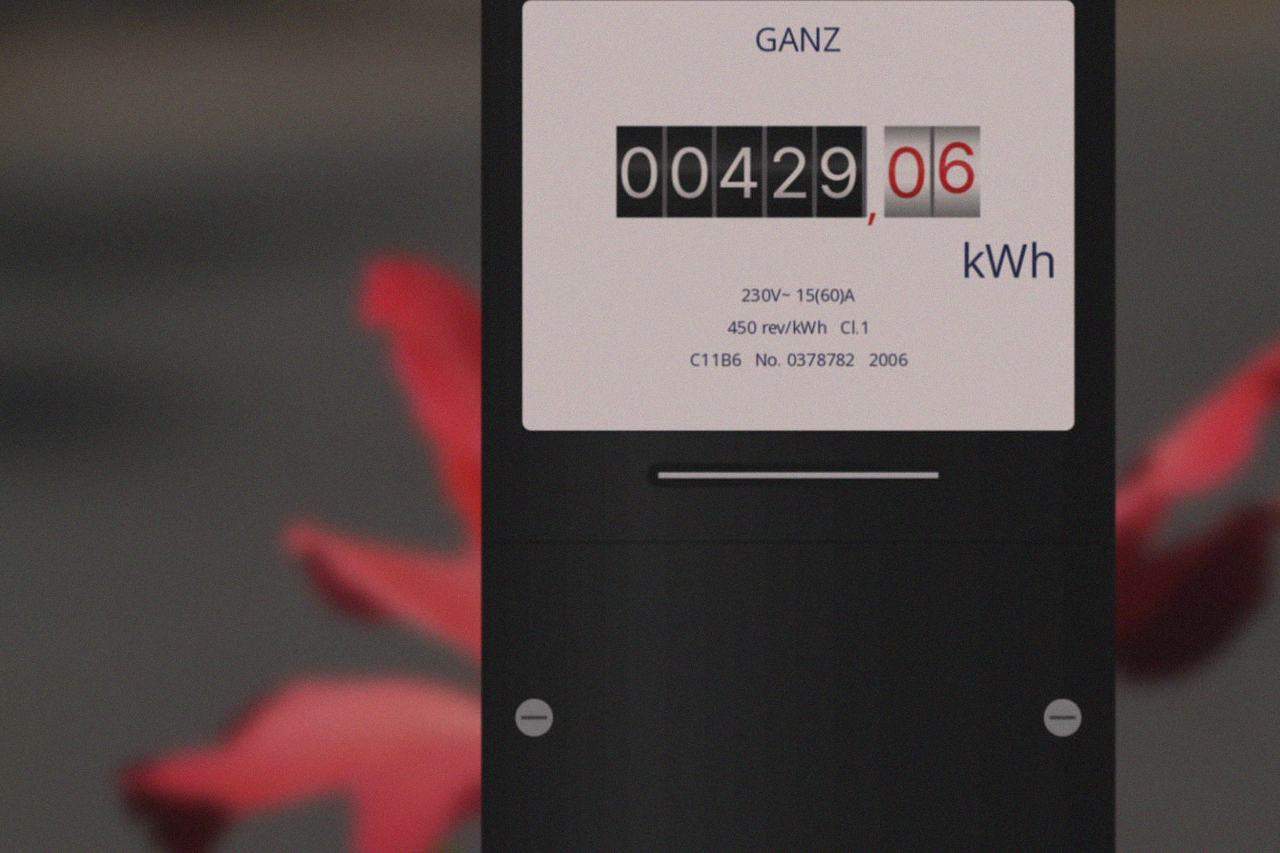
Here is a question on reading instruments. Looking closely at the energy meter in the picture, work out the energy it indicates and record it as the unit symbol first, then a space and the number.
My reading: kWh 429.06
